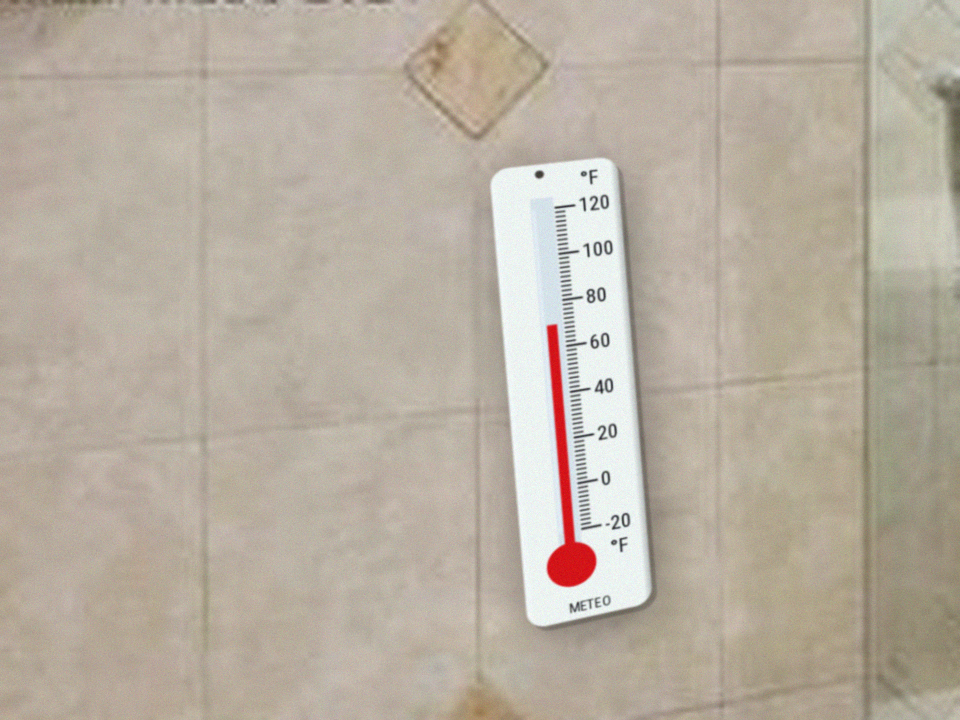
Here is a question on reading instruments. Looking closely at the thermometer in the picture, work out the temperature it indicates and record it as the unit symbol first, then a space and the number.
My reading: °F 70
